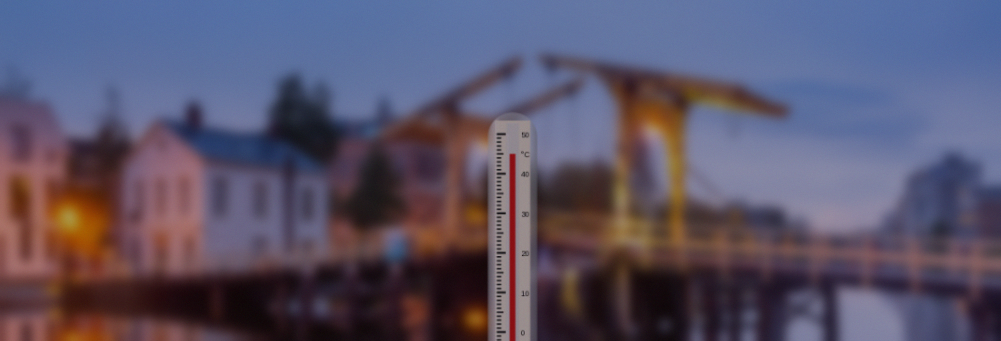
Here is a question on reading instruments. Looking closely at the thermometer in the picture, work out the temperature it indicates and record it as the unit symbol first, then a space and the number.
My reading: °C 45
